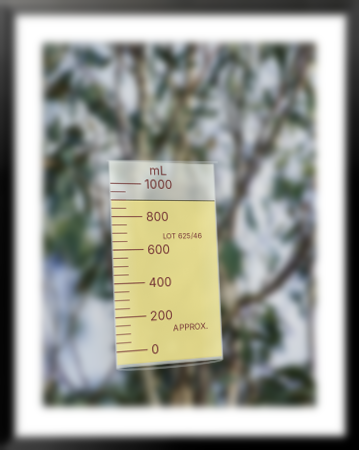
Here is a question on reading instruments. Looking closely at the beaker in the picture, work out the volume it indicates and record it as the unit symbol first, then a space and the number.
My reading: mL 900
